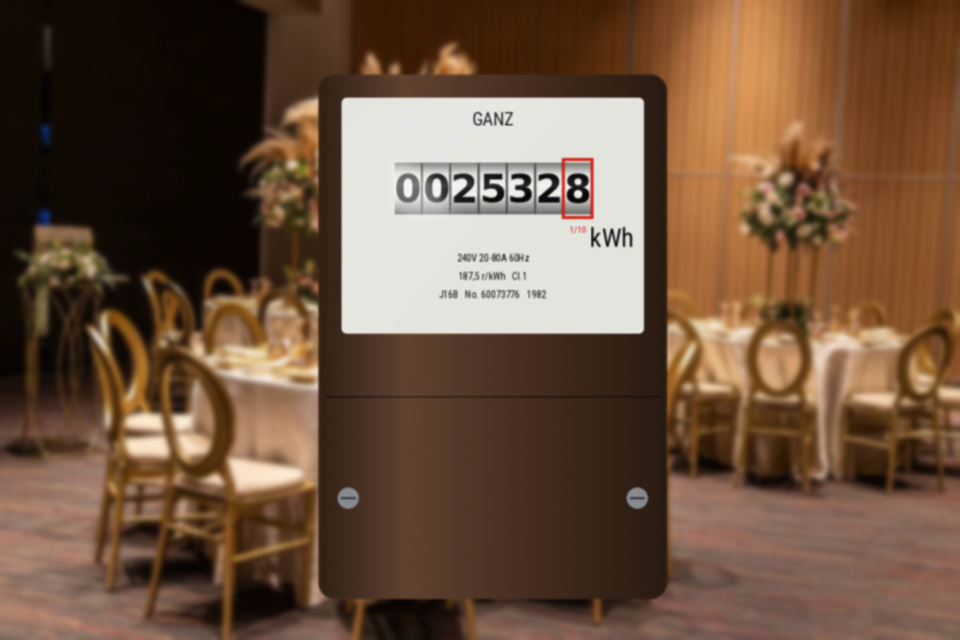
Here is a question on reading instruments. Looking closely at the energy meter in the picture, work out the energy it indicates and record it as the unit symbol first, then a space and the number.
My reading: kWh 2532.8
